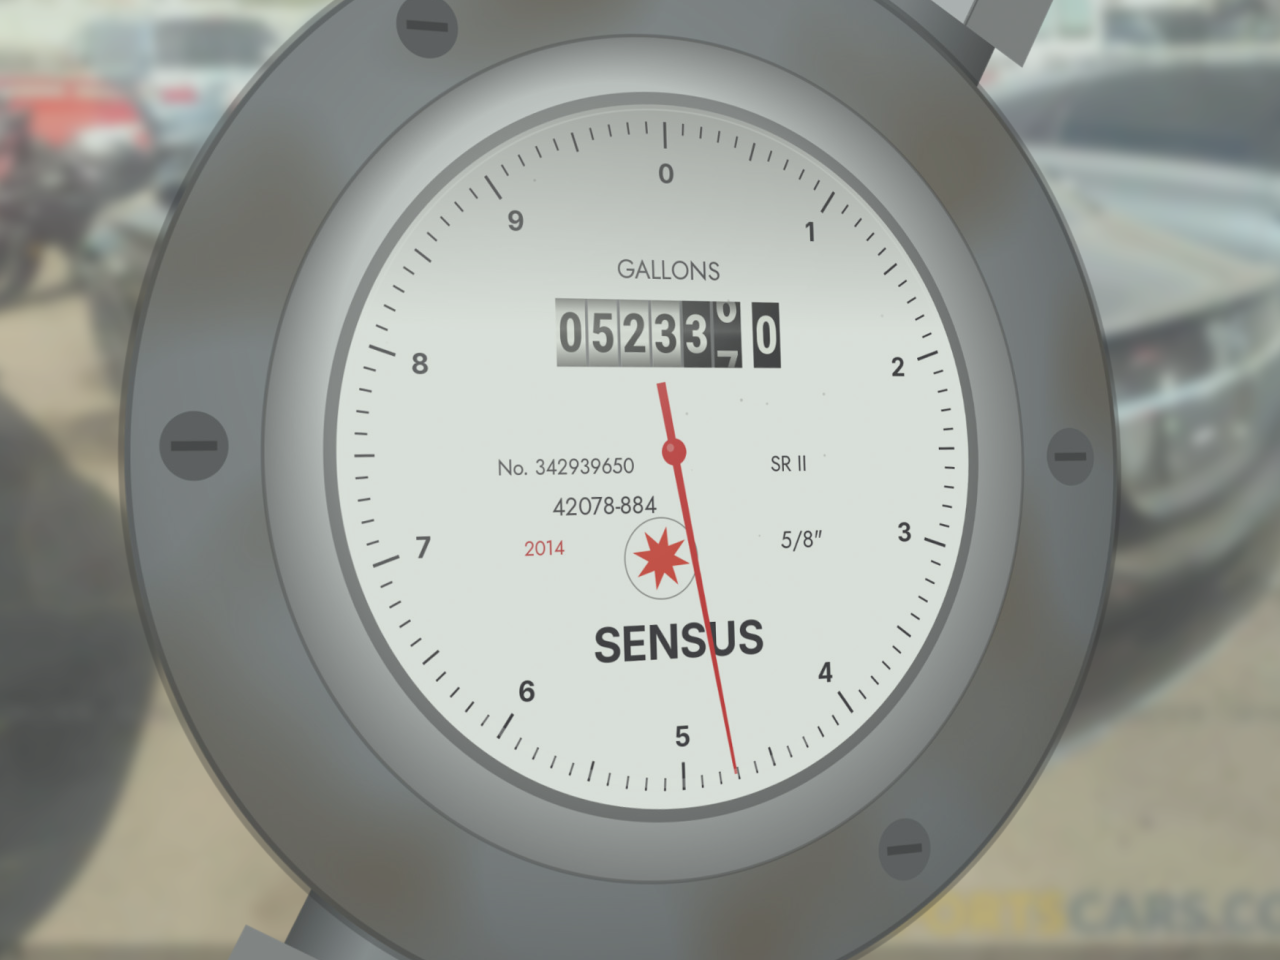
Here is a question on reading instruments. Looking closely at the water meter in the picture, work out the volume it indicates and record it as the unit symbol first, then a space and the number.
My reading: gal 523364.7
